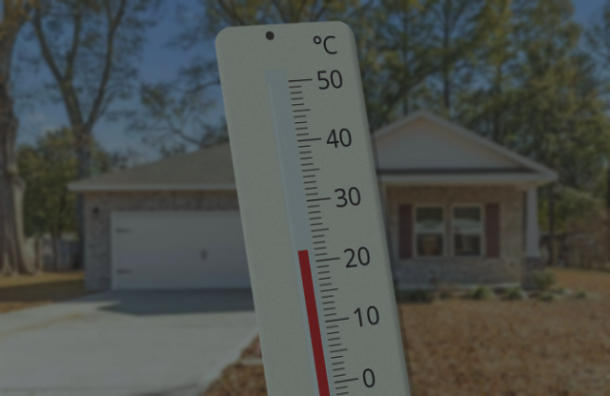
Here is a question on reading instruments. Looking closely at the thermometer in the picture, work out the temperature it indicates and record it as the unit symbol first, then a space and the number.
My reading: °C 22
